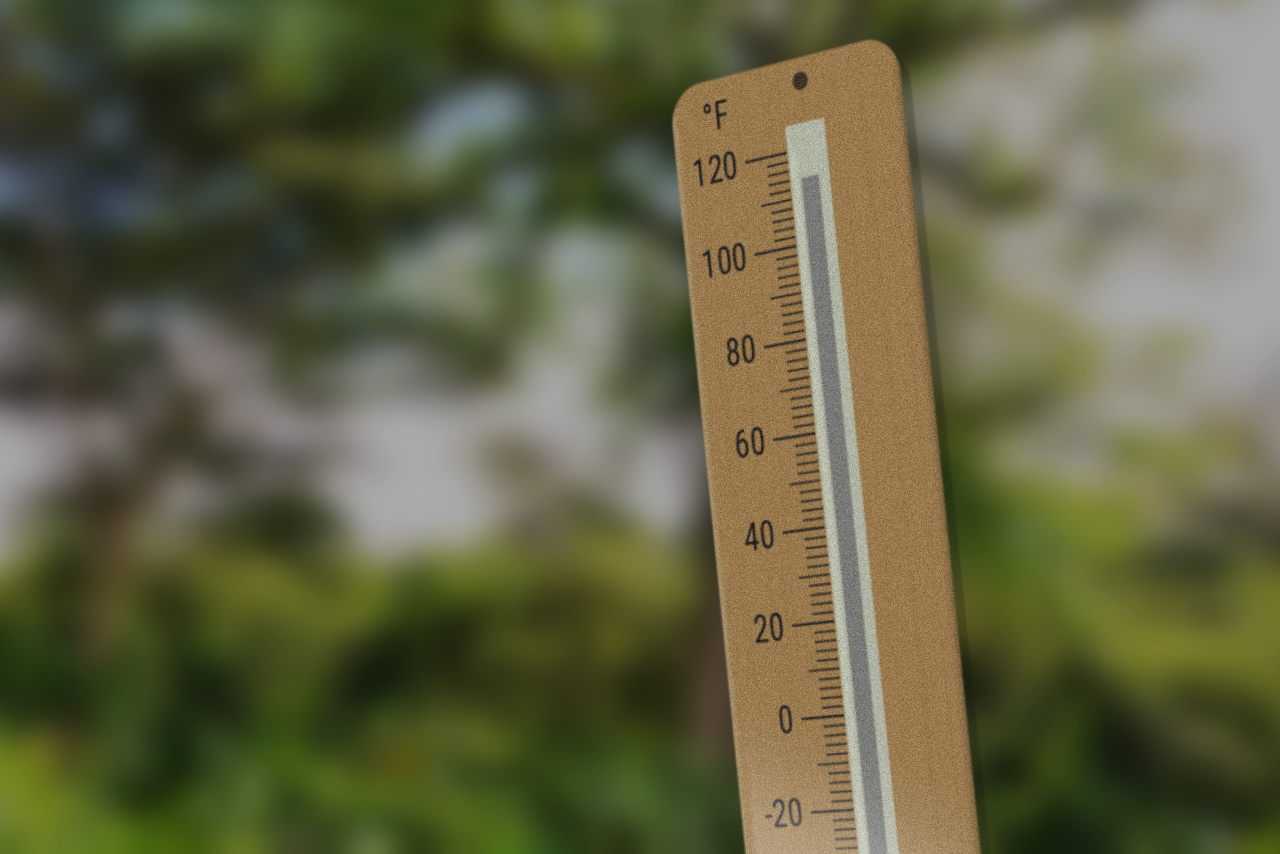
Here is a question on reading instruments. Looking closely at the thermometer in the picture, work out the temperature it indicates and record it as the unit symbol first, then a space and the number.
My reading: °F 114
